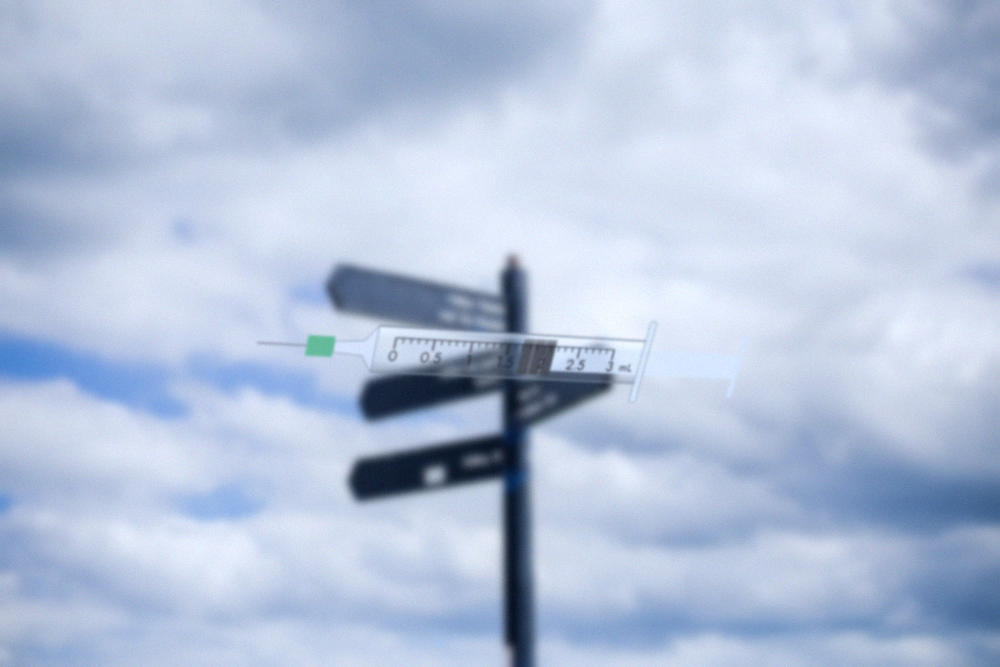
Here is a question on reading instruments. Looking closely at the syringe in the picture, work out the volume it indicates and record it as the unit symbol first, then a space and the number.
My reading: mL 1.7
